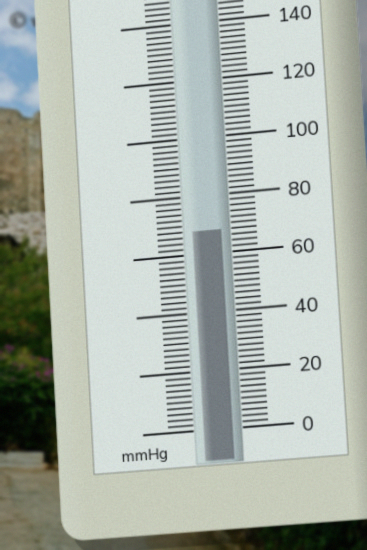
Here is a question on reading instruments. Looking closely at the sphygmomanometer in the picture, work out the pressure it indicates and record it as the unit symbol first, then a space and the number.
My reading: mmHg 68
